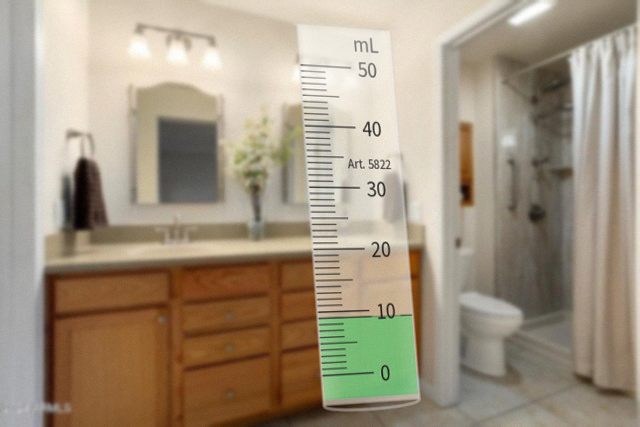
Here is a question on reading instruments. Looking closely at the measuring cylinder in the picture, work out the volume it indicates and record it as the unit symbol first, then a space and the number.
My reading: mL 9
